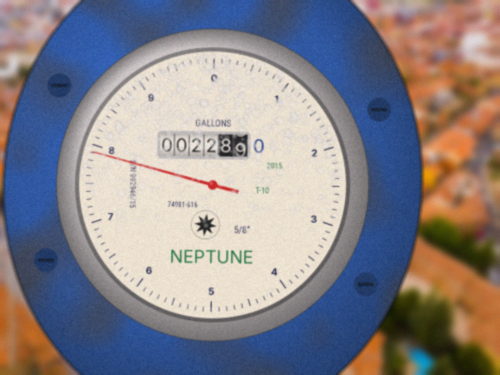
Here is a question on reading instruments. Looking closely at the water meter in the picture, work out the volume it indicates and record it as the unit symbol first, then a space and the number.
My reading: gal 22887.9
